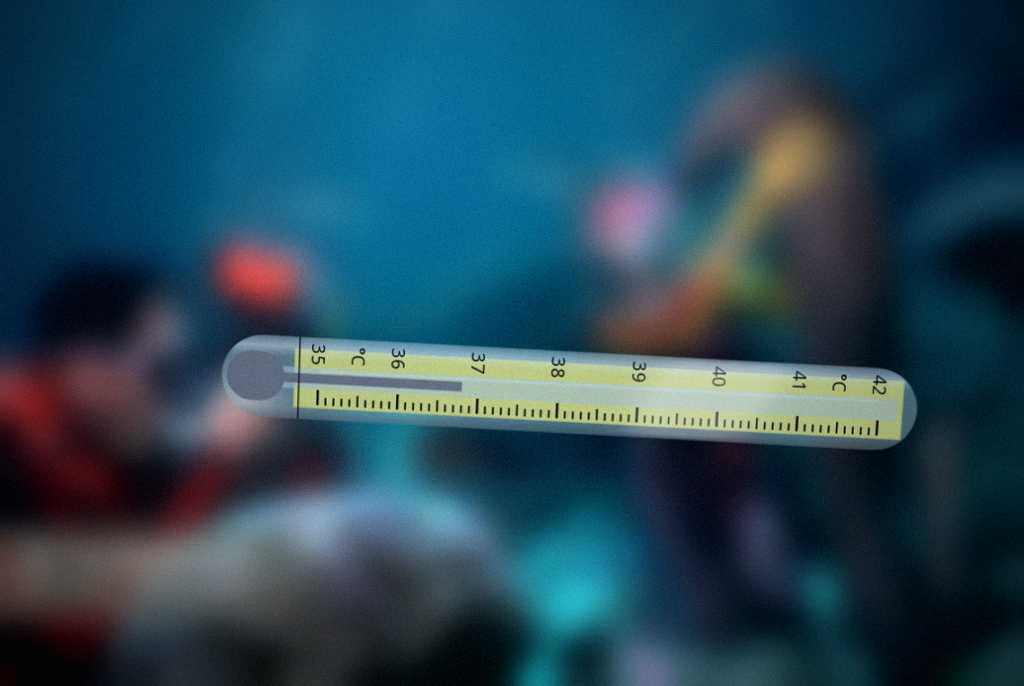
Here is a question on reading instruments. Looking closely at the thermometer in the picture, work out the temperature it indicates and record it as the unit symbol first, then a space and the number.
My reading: °C 36.8
